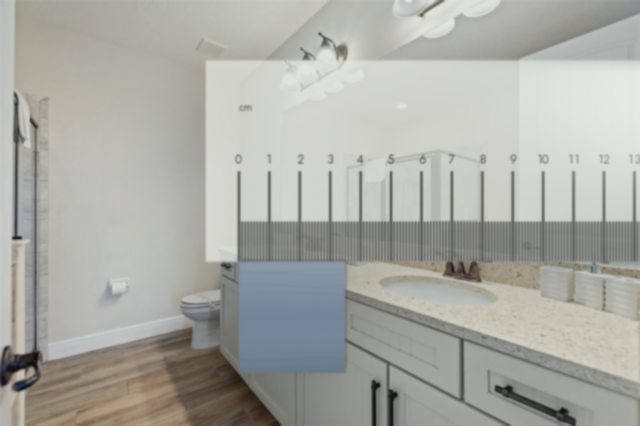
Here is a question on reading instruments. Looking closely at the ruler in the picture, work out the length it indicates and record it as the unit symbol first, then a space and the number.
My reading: cm 3.5
